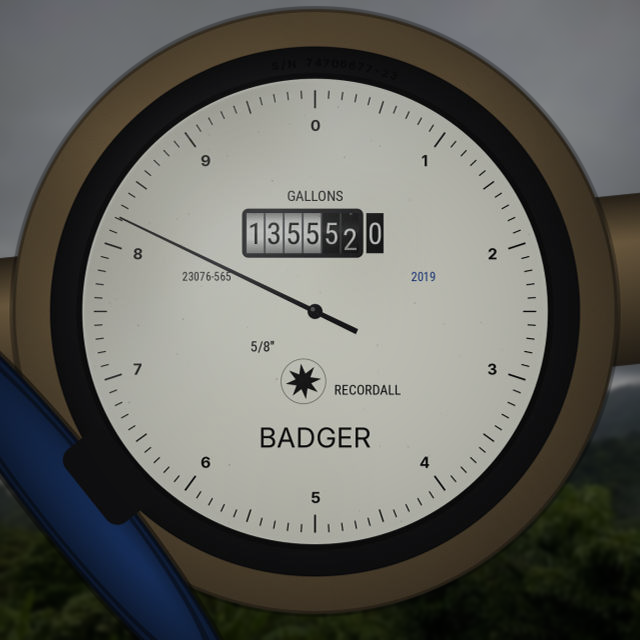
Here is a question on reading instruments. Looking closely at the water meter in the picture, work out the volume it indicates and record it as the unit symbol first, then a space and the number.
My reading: gal 1355518.2
